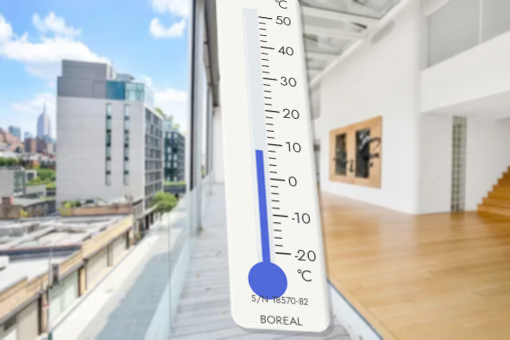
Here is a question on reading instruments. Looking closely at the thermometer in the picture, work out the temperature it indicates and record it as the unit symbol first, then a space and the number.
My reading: °C 8
